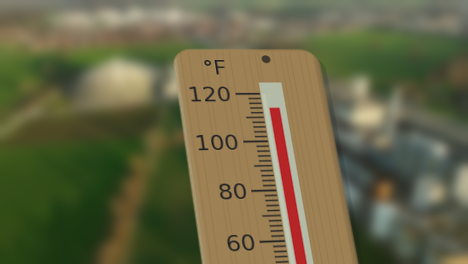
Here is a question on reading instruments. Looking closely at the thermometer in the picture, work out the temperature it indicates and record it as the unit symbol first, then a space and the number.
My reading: °F 114
